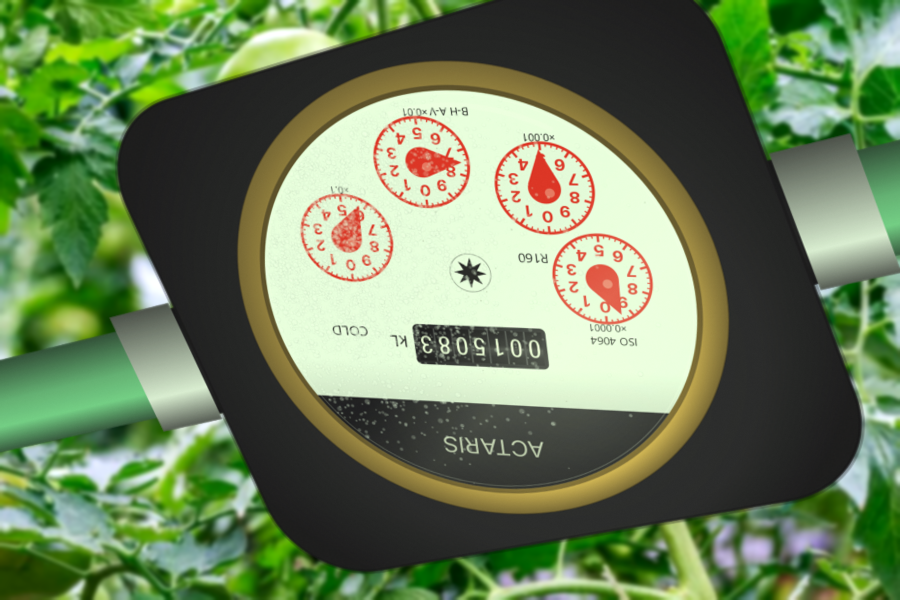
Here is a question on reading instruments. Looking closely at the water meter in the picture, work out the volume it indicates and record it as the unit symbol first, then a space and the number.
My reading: kL 15083.5749
